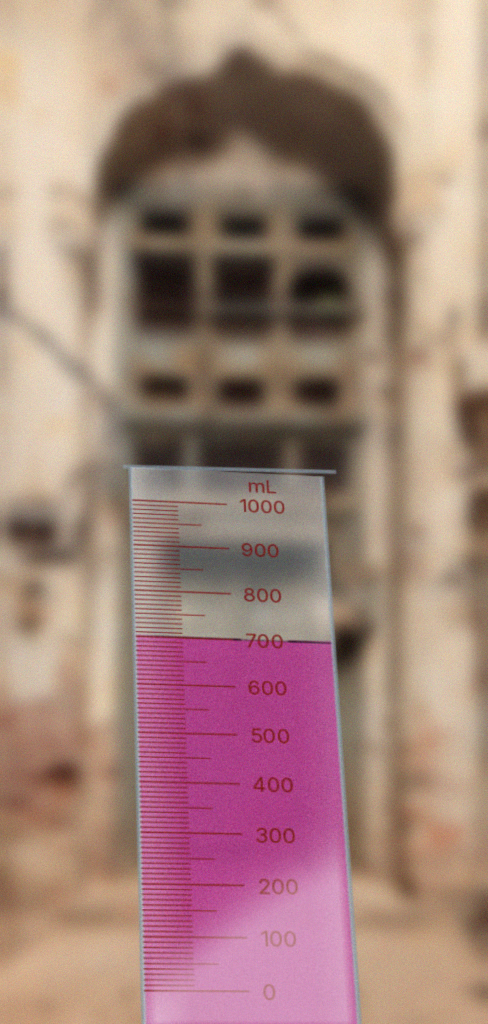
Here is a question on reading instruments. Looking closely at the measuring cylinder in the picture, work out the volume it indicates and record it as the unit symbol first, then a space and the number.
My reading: mL 700
